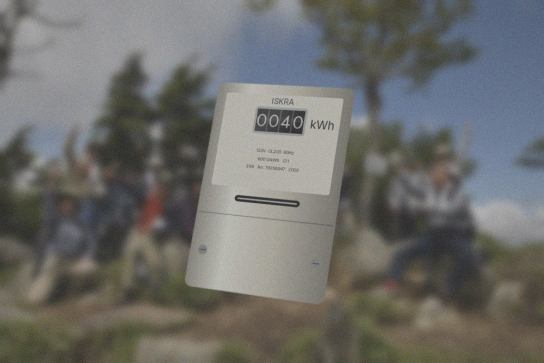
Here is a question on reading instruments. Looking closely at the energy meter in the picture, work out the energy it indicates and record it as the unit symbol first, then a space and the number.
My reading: kWh 40
